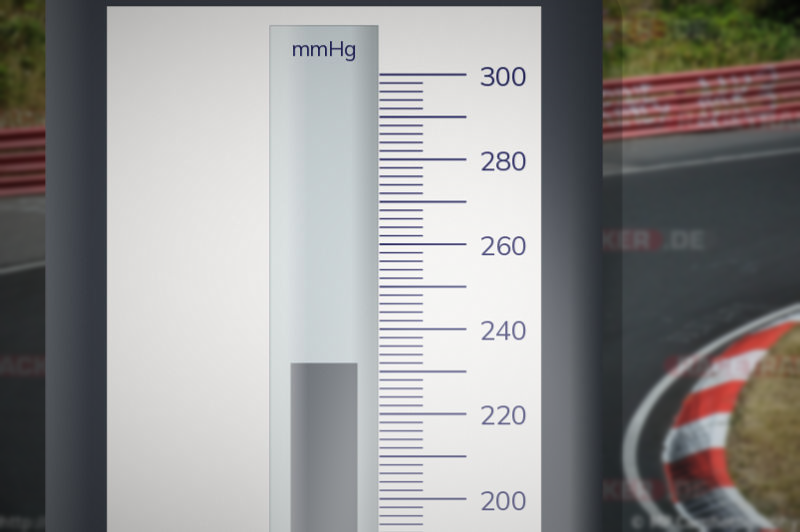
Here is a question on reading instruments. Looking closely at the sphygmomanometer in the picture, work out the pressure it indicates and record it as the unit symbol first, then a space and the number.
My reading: mmHg 232
